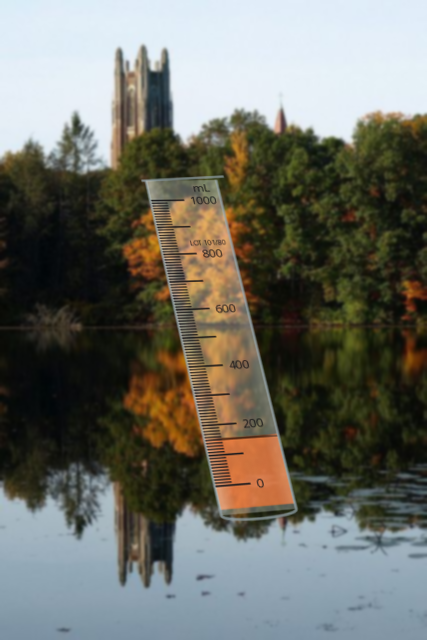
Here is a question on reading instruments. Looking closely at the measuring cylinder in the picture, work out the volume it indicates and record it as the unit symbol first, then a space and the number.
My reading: mL 150
